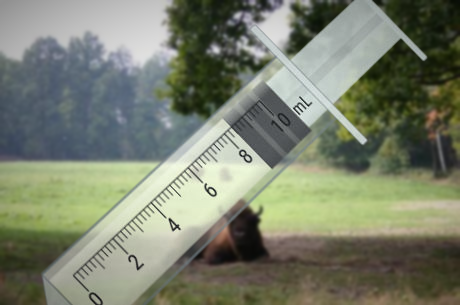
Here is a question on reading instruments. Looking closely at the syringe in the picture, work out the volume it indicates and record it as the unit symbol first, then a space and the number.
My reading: mL 8.4
